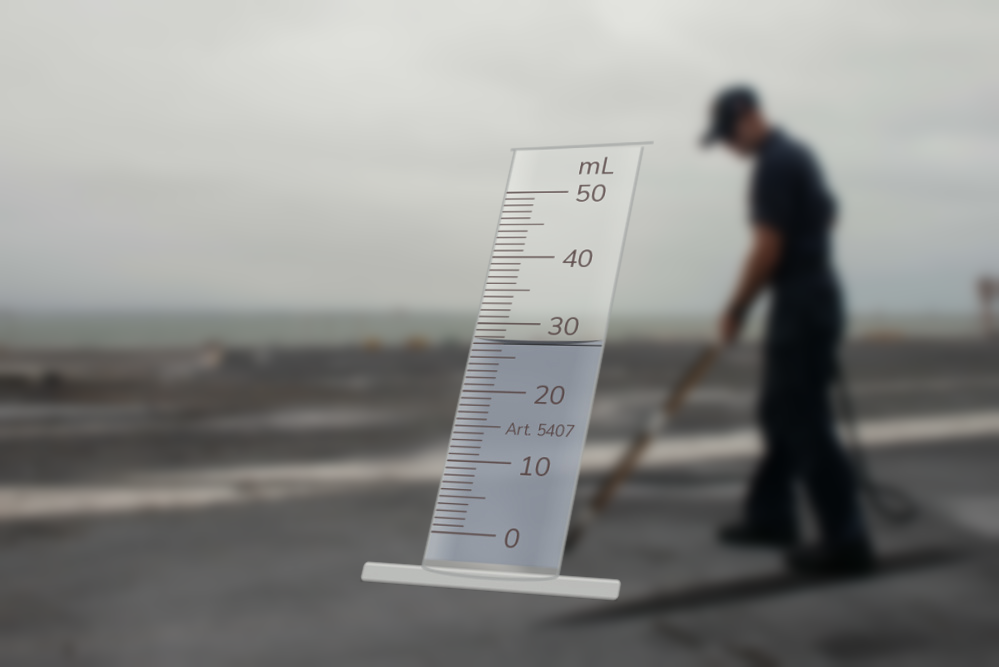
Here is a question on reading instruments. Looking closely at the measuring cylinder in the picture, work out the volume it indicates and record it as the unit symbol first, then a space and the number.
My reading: mL 27
